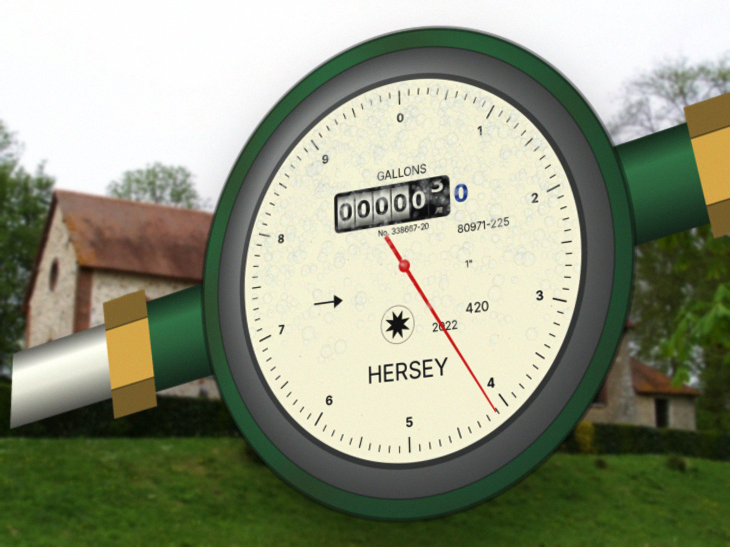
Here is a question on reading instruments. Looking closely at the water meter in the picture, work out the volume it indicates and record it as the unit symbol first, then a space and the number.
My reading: gal 34.1
